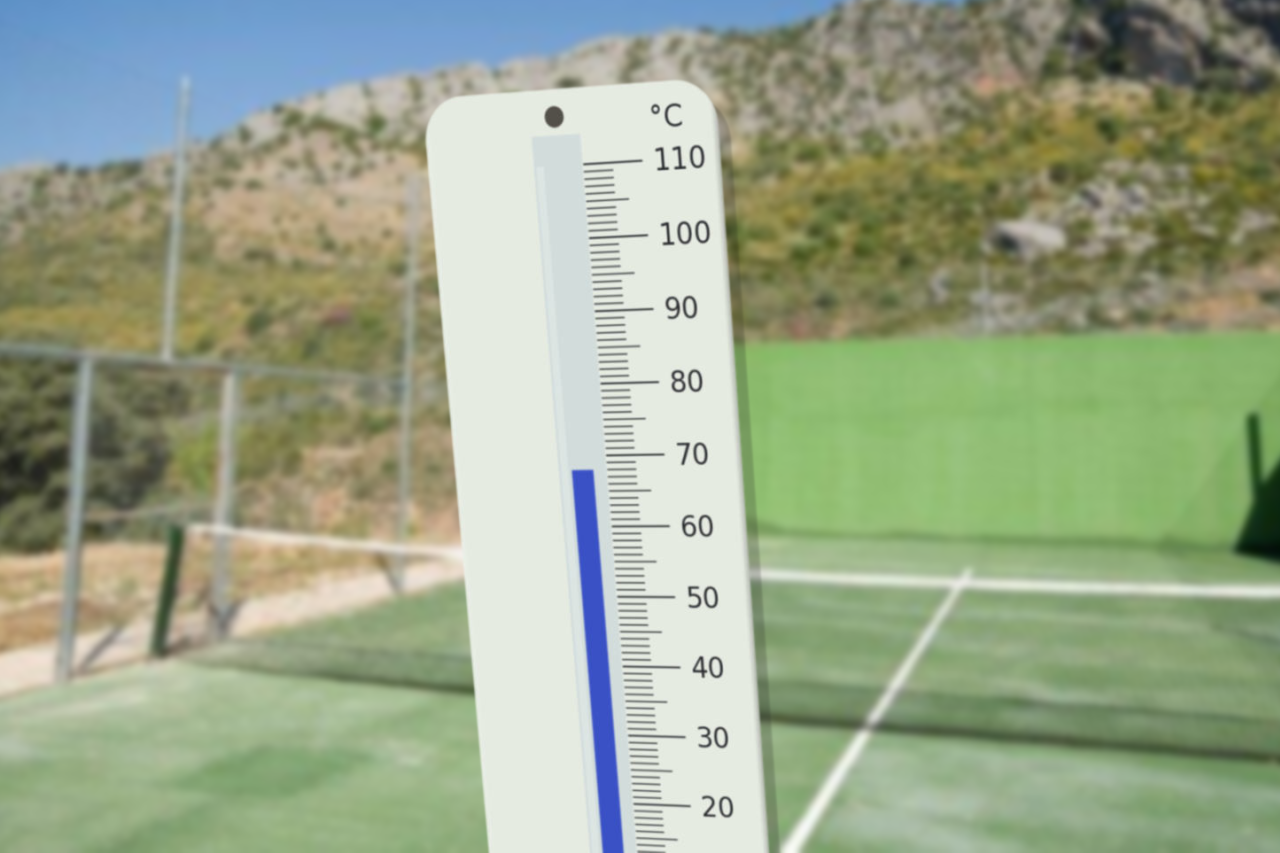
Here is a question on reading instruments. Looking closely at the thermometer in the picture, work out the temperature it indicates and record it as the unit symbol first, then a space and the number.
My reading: °C 68
